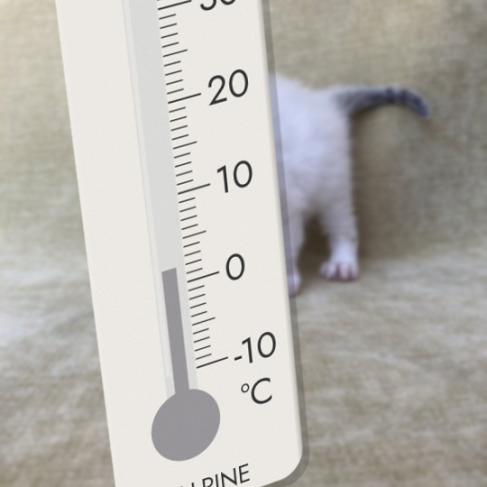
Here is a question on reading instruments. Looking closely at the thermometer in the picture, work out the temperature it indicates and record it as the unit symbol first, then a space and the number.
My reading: °C 2
